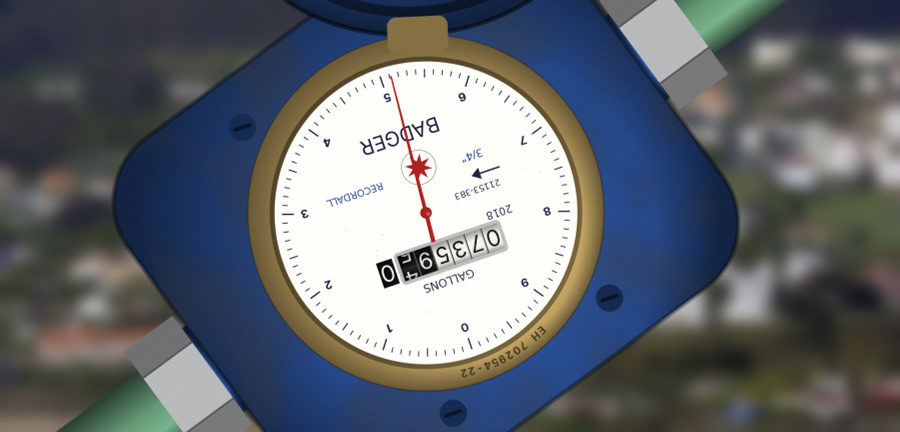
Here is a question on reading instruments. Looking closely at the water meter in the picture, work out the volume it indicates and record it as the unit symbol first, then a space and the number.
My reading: gal 735945.1
